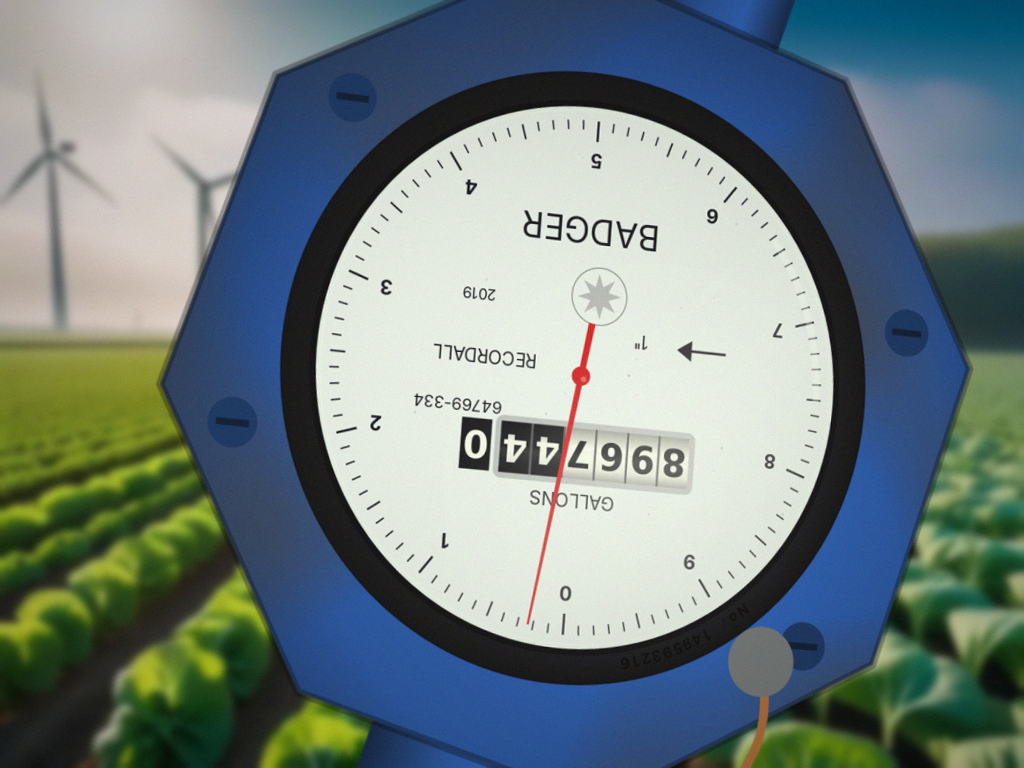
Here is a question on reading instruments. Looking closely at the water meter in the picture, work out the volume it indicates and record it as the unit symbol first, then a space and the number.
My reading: gal 8967440.2
